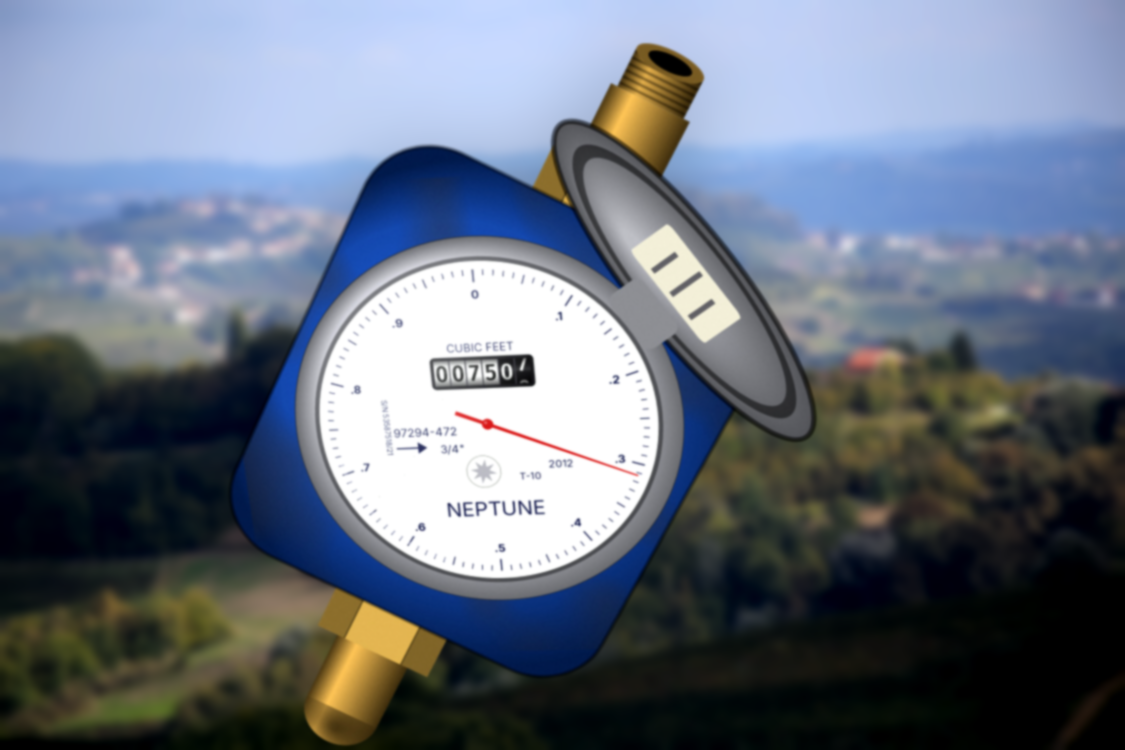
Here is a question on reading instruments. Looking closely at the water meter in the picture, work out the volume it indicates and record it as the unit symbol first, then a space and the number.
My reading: ft³ 7507.31
